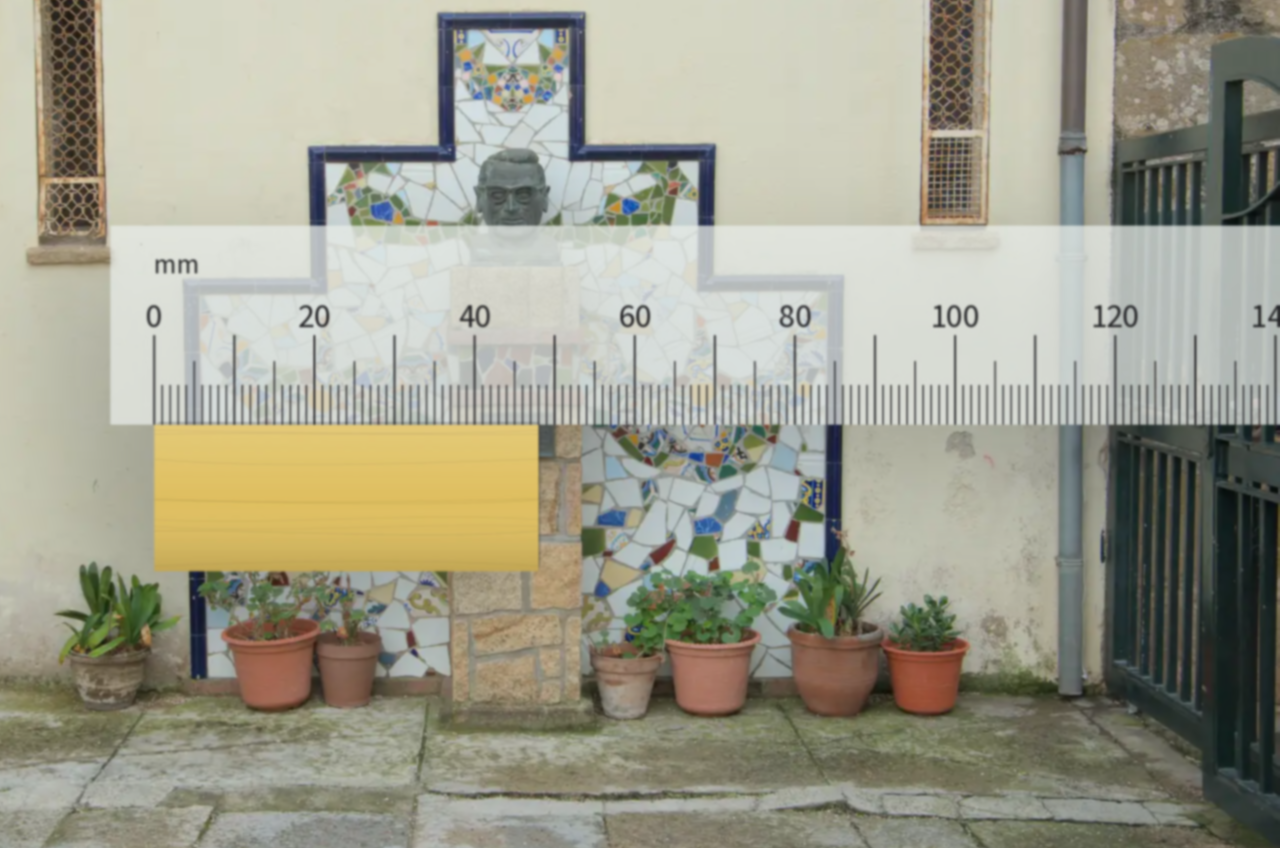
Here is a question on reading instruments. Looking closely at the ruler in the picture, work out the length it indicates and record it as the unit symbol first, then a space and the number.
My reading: mm 48
